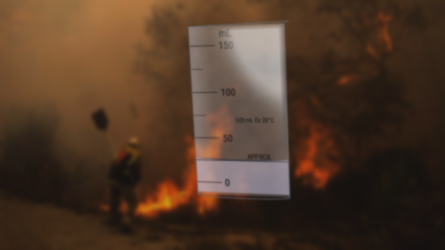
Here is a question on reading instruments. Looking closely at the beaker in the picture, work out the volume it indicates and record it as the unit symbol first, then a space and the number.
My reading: mL 25
